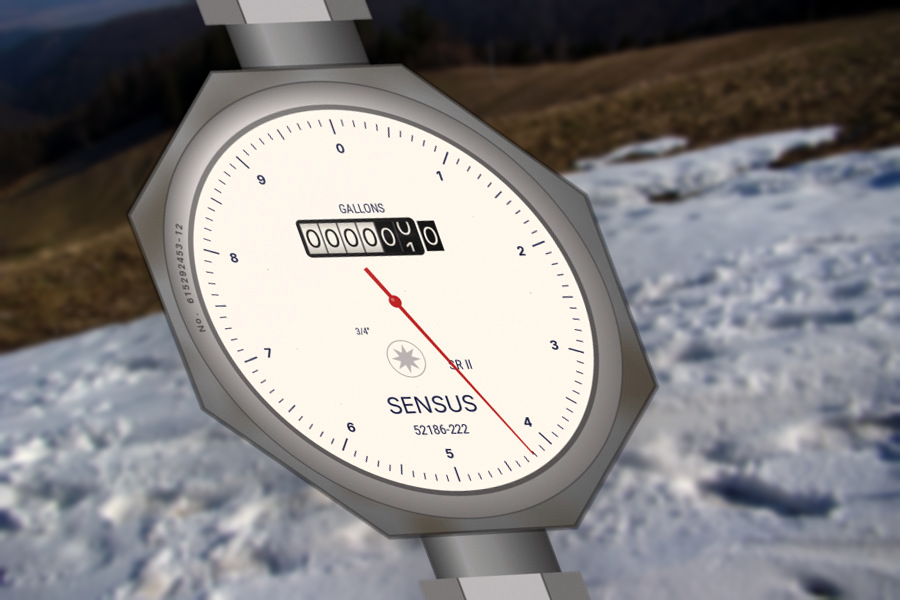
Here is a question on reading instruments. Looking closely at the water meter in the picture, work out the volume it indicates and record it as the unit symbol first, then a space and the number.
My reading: gal 4.2
